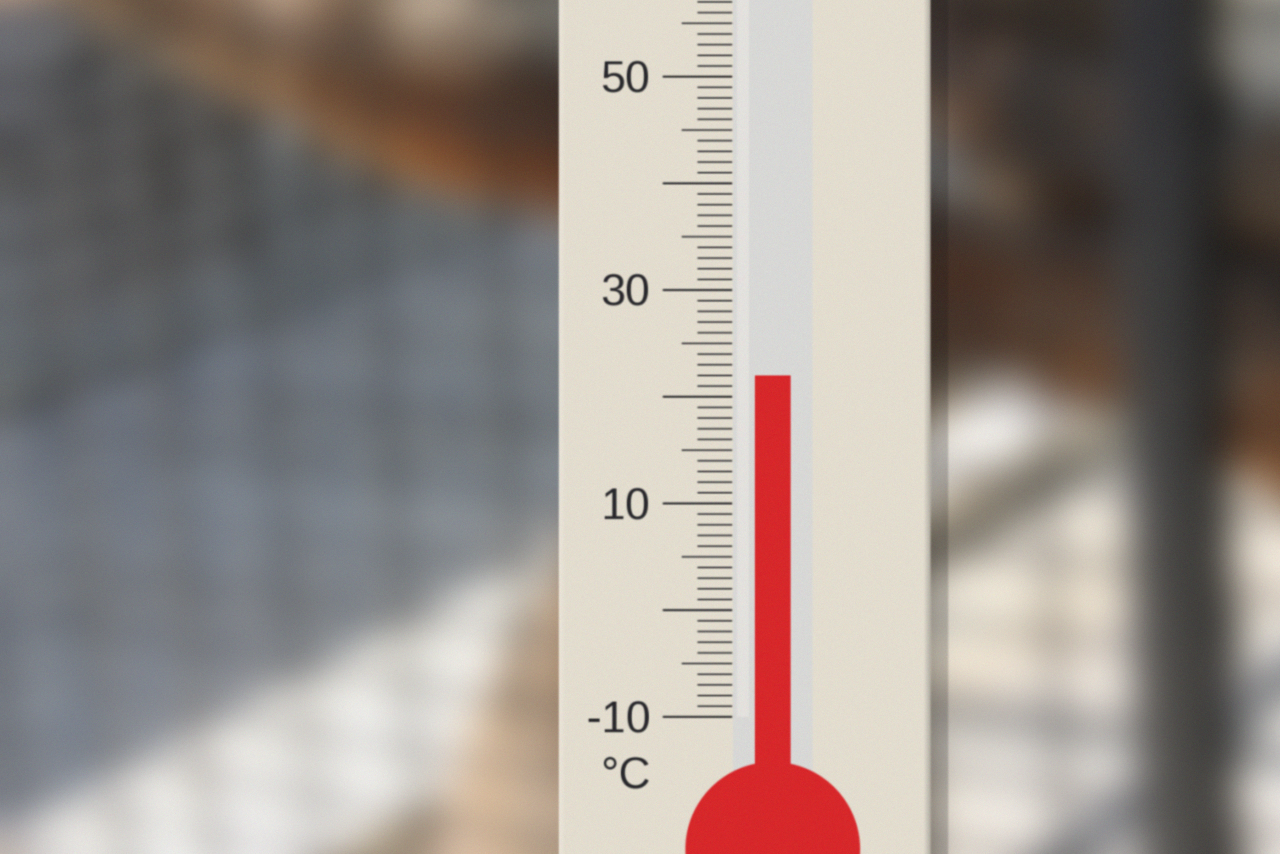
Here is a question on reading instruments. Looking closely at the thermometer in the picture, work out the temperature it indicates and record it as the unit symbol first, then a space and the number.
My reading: °C 22
